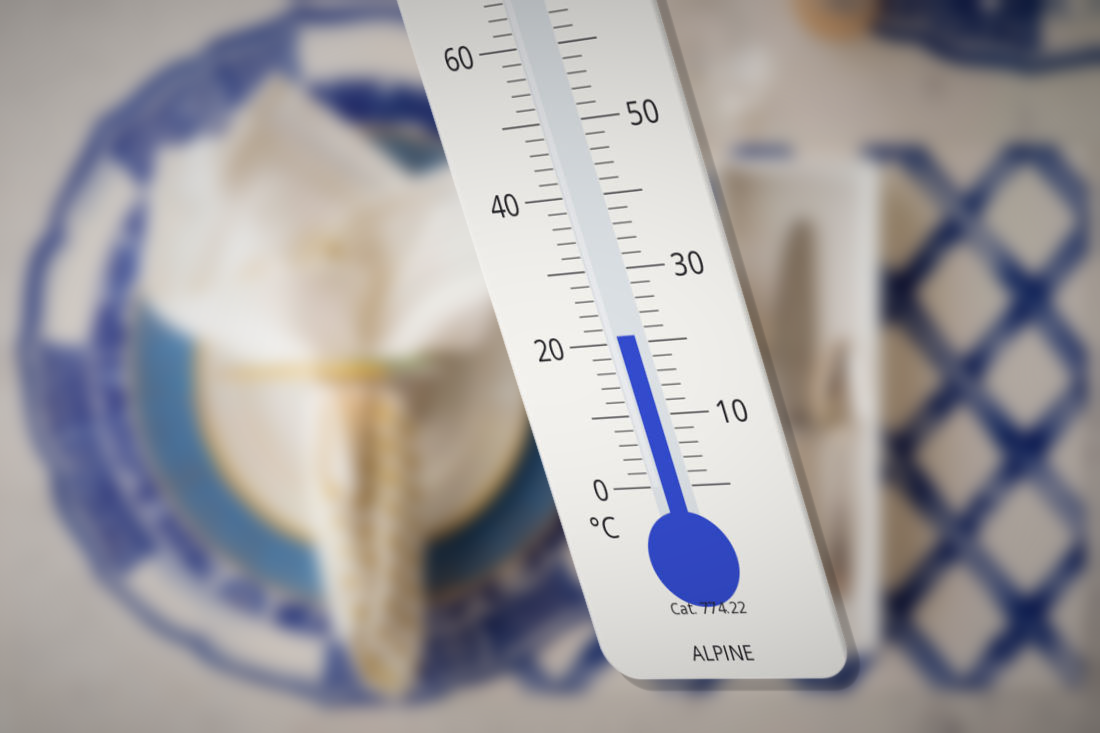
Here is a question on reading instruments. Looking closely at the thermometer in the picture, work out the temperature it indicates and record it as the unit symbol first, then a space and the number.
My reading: °C 21
